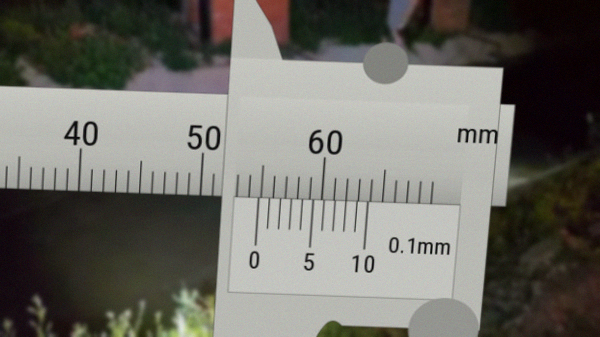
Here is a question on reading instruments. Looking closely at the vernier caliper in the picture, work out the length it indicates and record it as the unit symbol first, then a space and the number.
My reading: mm 54.8
